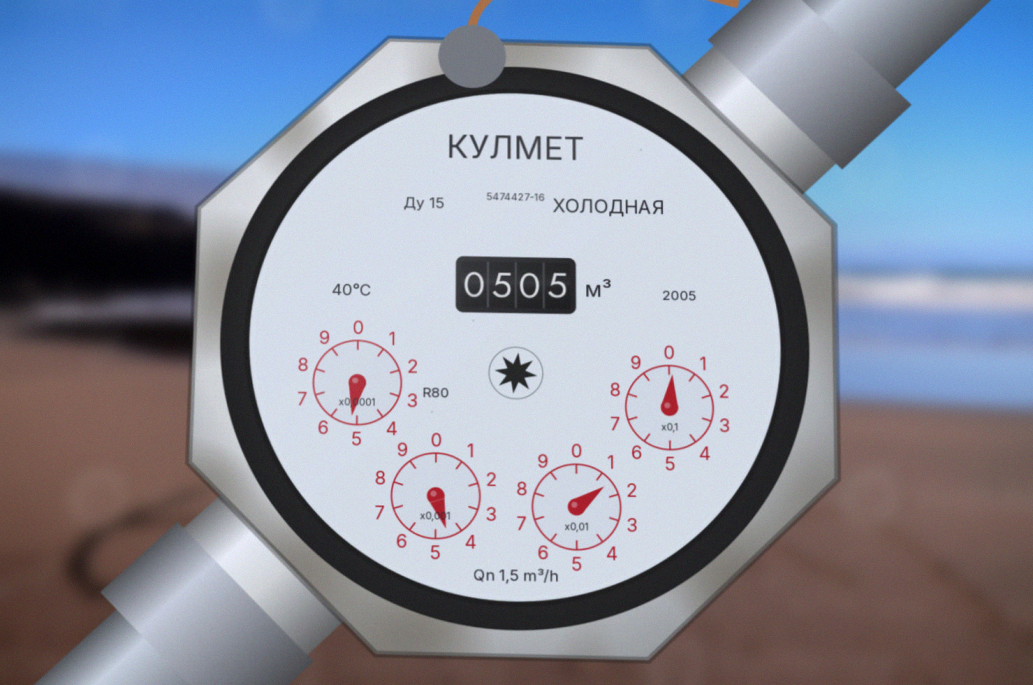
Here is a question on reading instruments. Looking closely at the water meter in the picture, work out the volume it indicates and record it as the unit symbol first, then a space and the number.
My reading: m³ 505.0145
